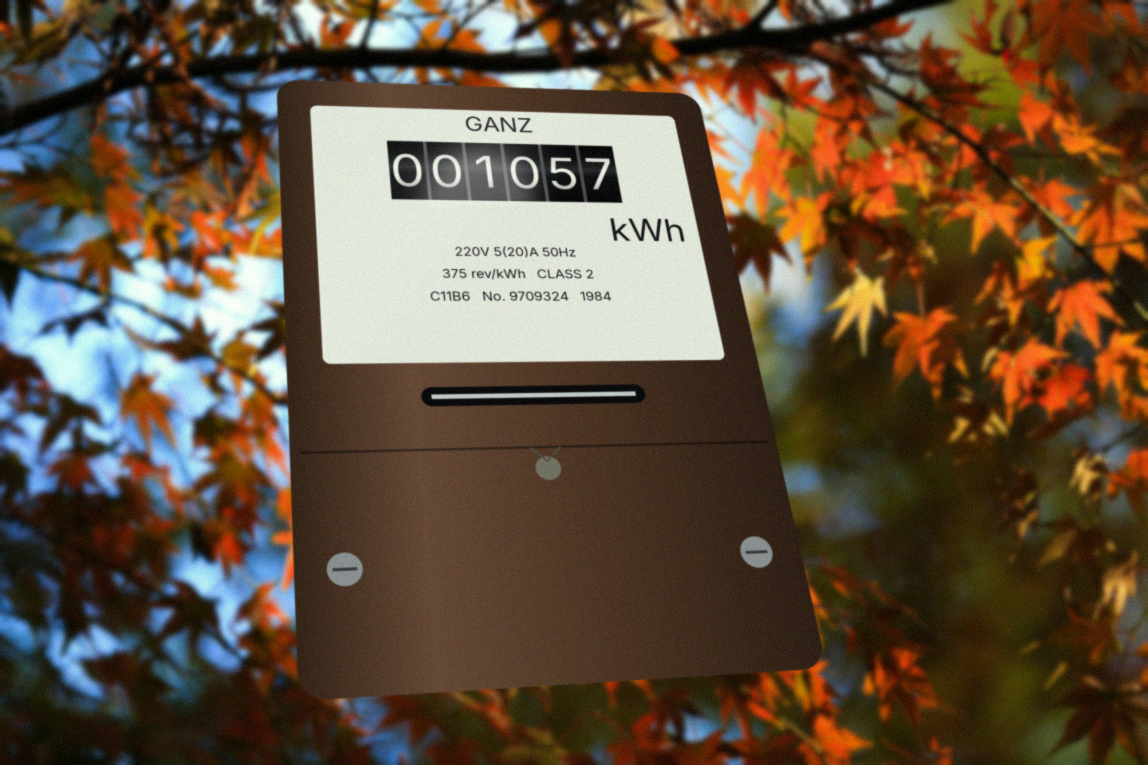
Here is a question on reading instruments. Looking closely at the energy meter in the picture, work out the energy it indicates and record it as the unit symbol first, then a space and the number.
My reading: kWh 1057
